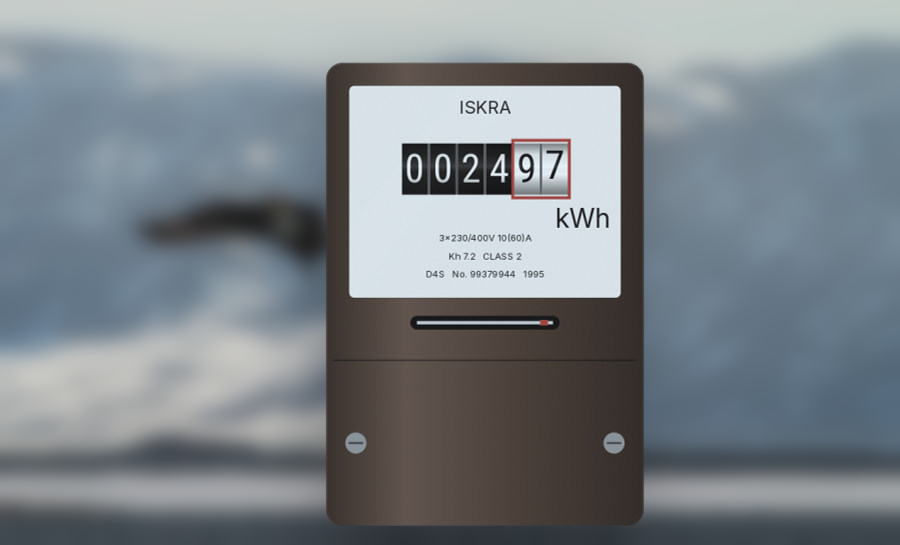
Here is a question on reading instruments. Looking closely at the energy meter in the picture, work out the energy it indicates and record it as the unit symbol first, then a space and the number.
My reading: kWh 24.97
